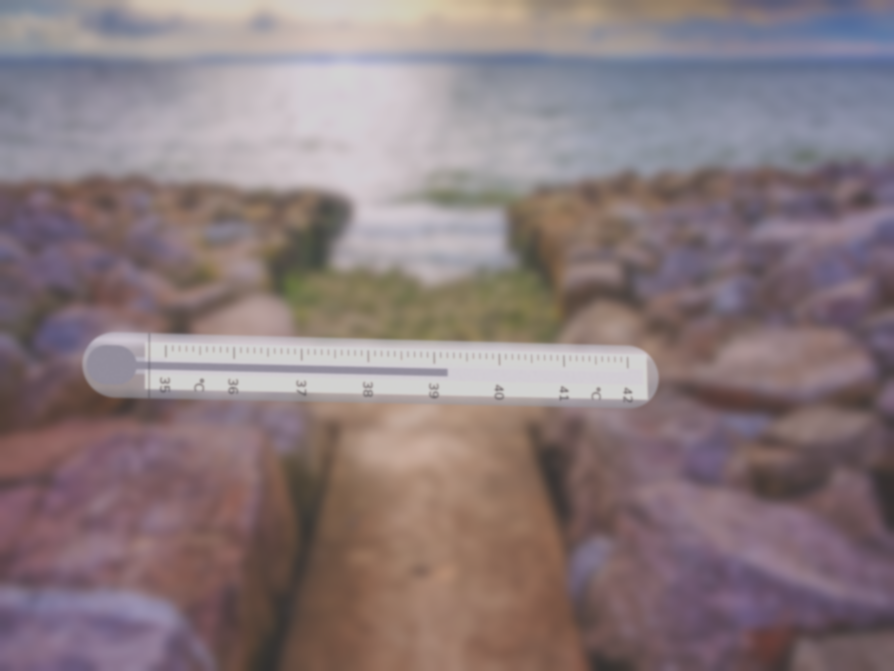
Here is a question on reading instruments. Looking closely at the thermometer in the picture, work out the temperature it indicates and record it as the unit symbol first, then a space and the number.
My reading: °C 39.2
